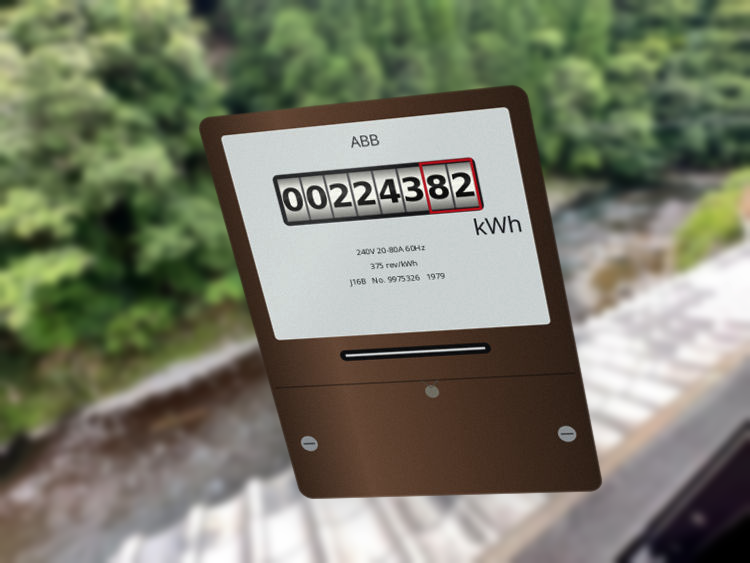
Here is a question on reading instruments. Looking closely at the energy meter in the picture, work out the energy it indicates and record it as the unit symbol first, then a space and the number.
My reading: kWh 2243.82
